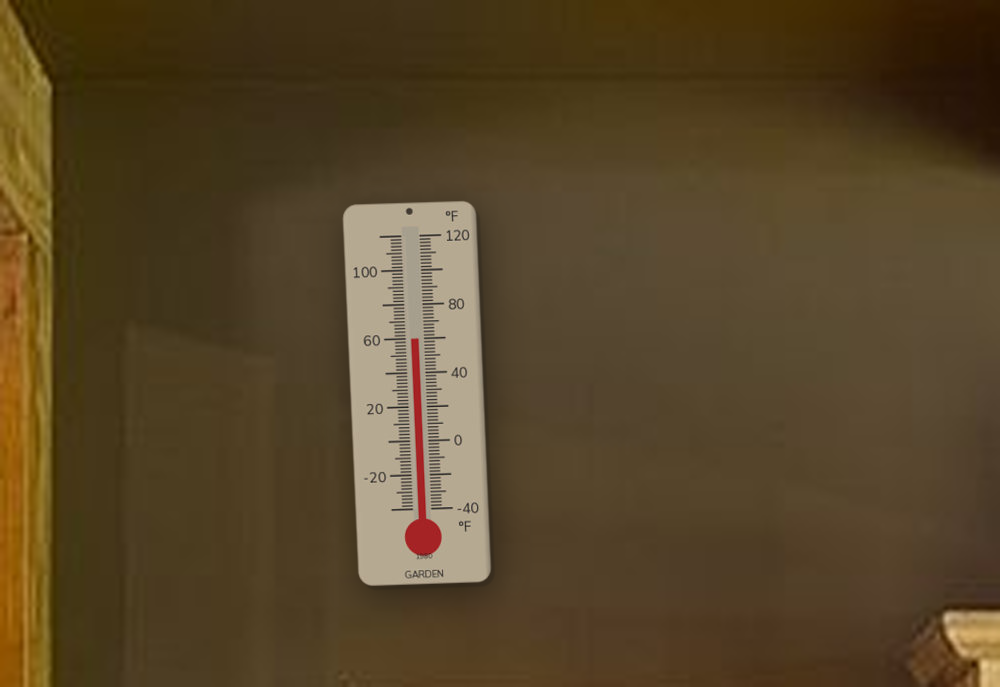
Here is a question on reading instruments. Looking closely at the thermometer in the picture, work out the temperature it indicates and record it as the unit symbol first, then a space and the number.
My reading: °F 60
